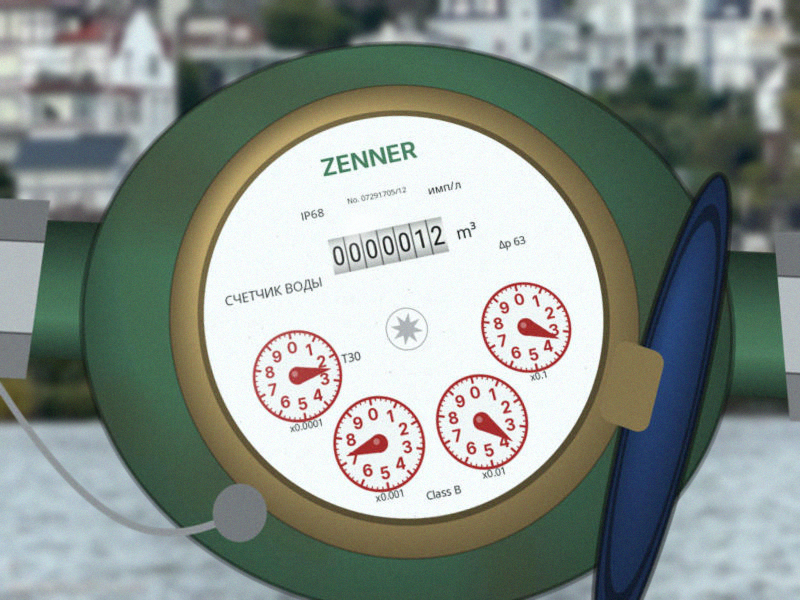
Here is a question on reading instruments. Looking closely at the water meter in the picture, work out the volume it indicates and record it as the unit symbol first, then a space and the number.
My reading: m³ 12.3372
